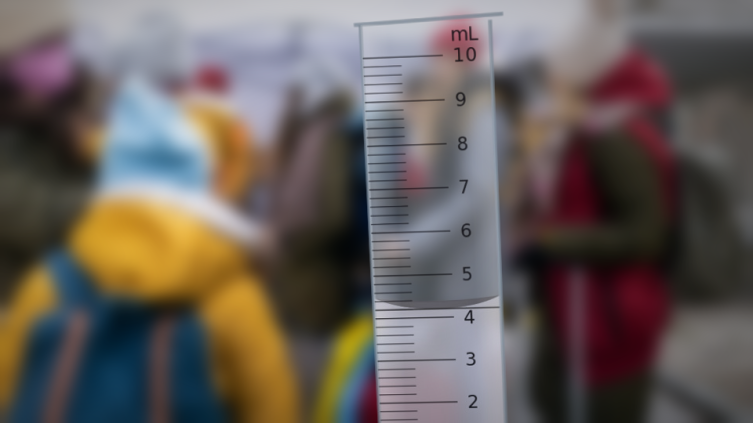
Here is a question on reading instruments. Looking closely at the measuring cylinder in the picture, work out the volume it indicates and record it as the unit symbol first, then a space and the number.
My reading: mL 4.2
